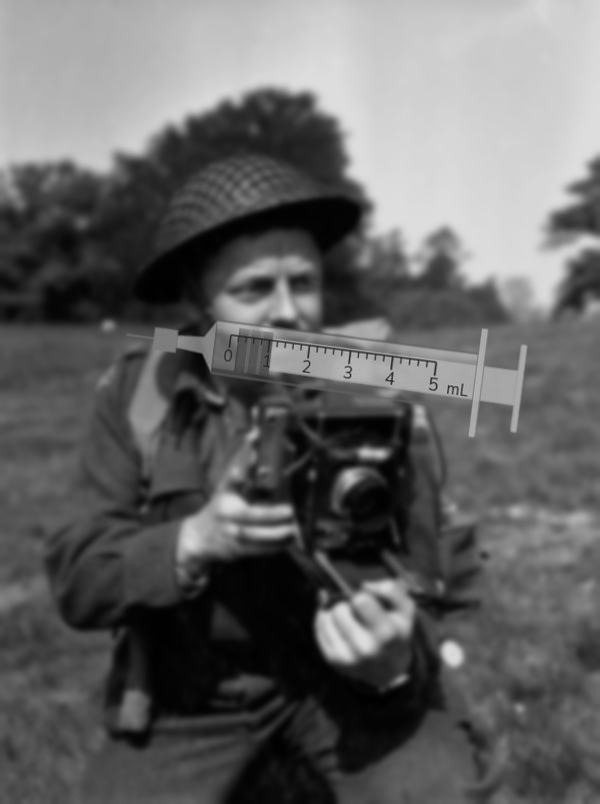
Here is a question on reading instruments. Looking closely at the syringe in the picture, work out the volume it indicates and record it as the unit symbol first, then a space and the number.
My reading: mL 0.2
